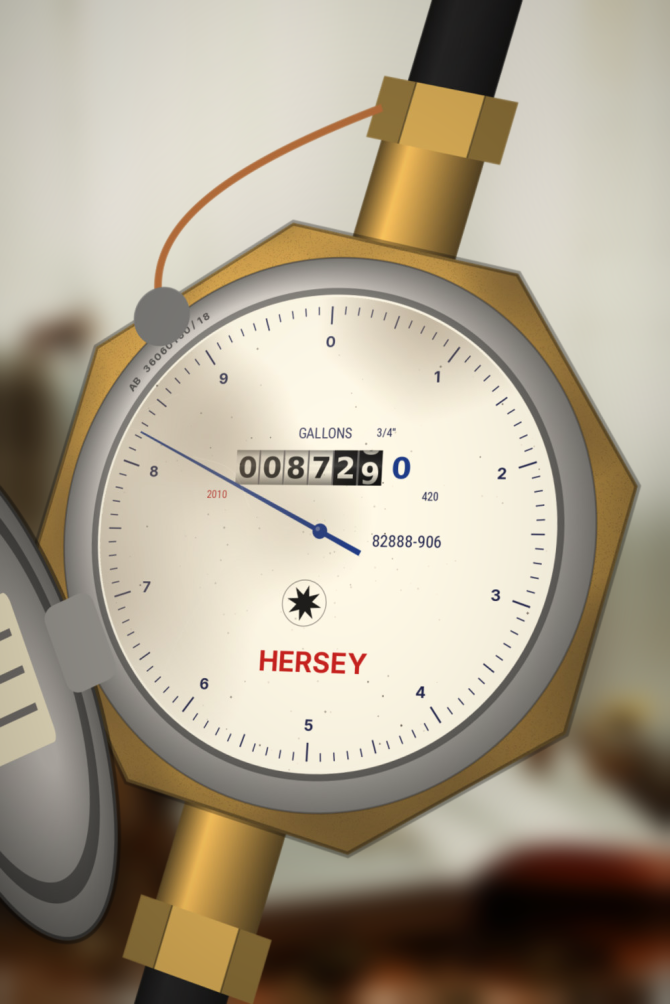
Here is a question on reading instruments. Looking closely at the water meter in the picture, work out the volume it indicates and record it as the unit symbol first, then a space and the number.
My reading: gal 87288.2
